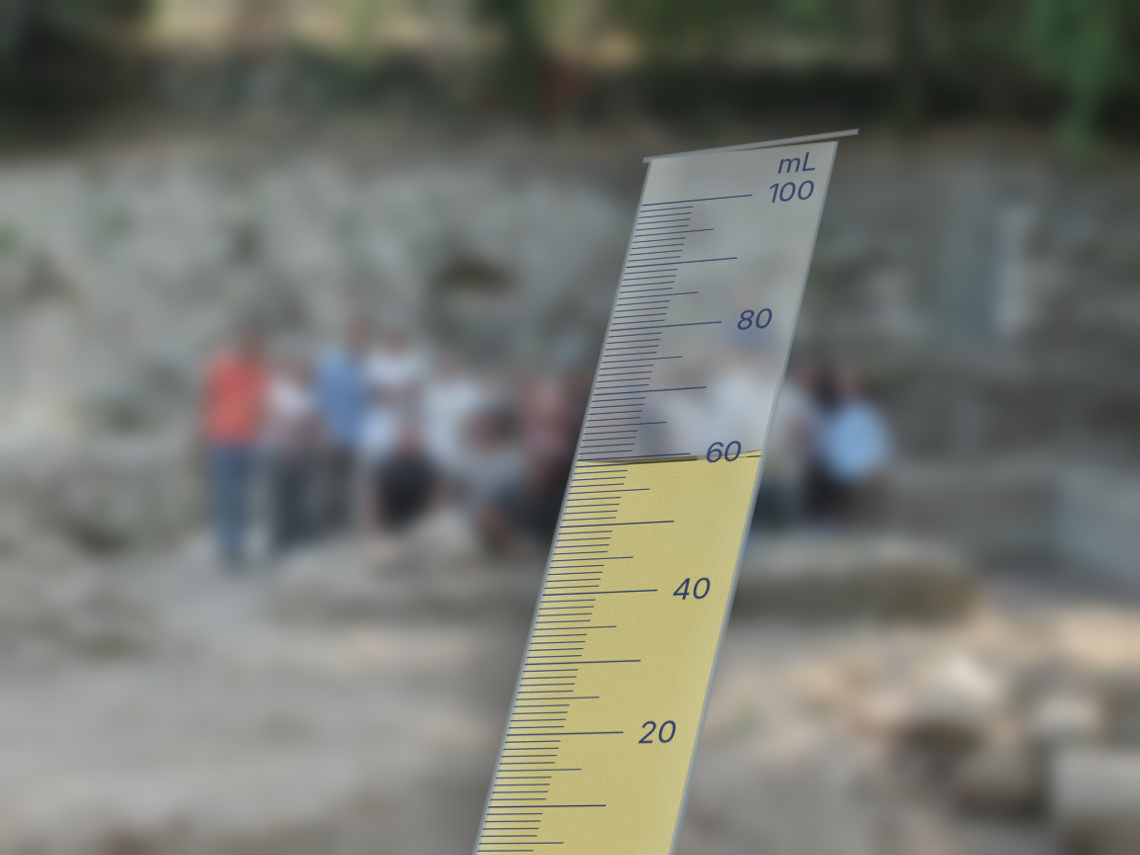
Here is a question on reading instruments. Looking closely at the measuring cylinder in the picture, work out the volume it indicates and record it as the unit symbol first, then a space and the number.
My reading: mL 59
